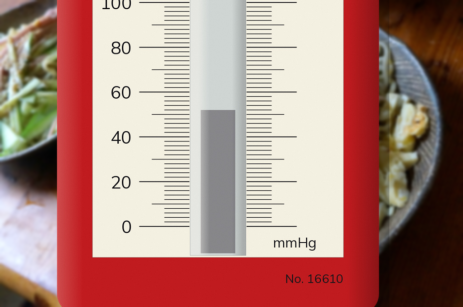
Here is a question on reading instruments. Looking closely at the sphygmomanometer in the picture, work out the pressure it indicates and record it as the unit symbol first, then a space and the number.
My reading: mmHg 52
